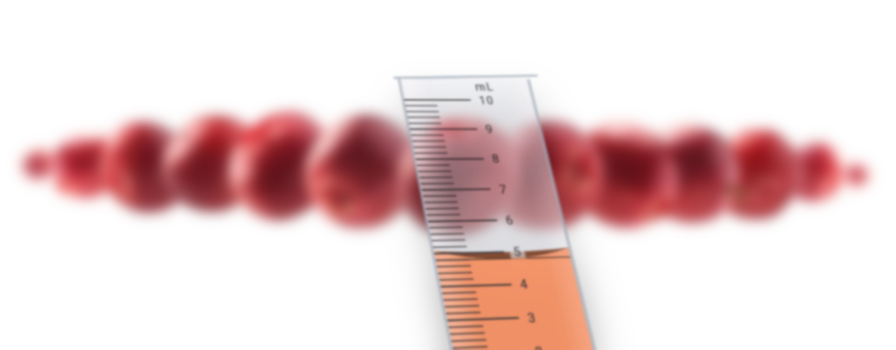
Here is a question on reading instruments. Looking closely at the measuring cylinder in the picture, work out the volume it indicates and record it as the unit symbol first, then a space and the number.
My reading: mL 4.8
